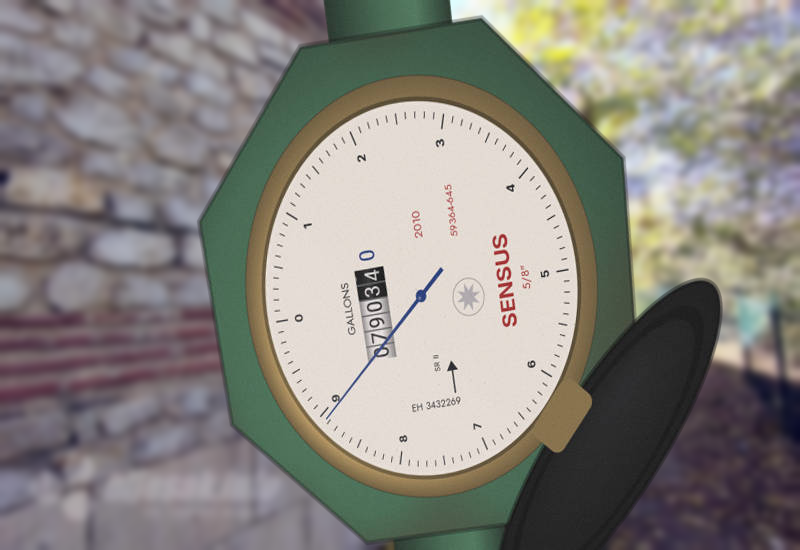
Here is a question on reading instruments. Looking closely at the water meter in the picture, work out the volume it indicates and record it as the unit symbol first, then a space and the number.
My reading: gal 790338.9
